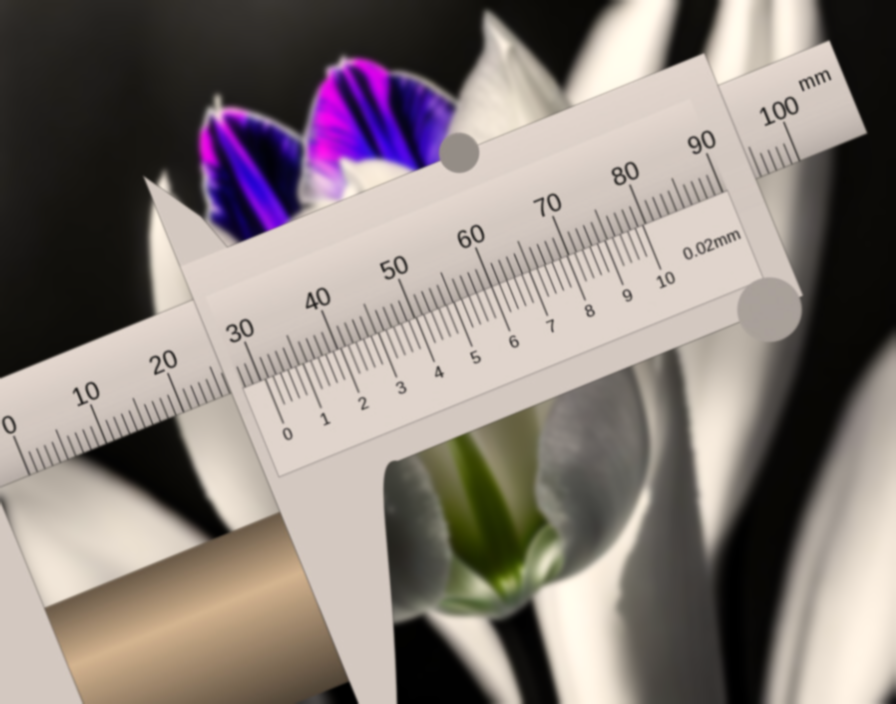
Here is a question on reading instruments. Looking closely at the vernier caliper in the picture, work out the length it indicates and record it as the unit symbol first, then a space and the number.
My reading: mm 30.6
